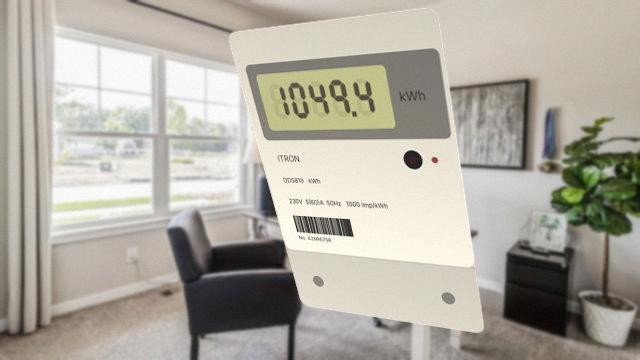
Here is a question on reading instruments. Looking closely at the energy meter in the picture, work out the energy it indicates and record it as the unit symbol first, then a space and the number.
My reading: kWh 1049.4
